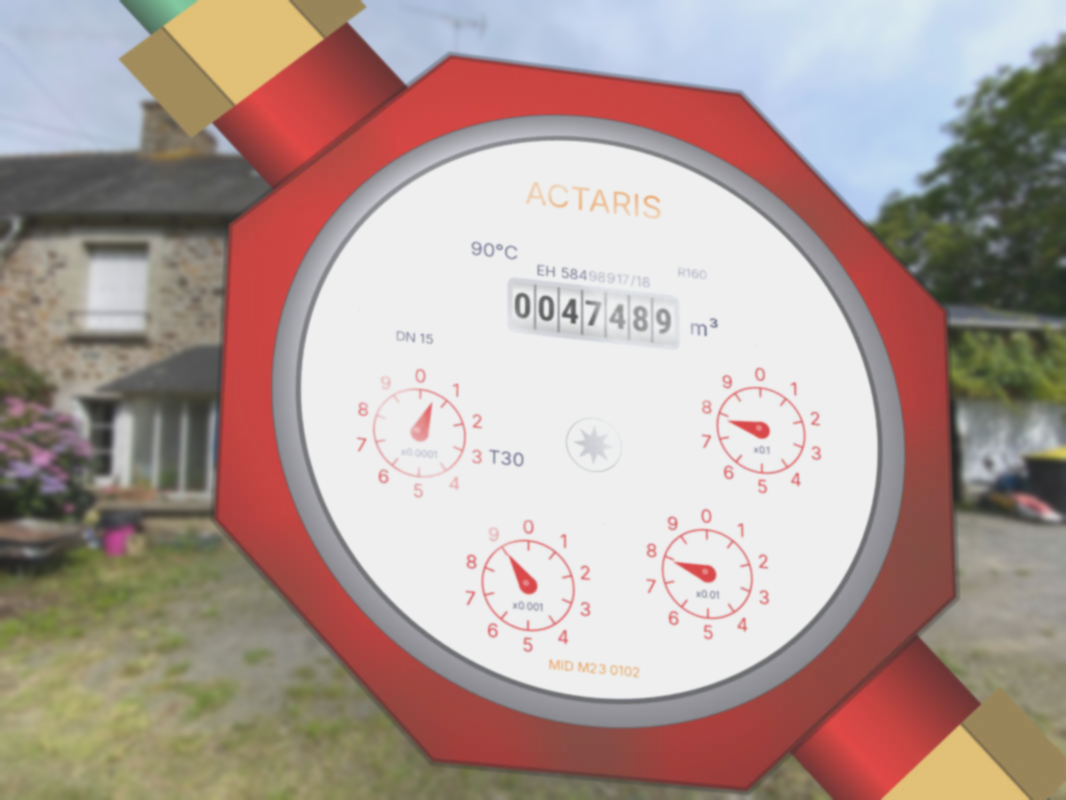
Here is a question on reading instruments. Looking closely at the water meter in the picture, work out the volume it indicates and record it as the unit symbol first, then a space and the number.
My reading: m³ 47489.7790
